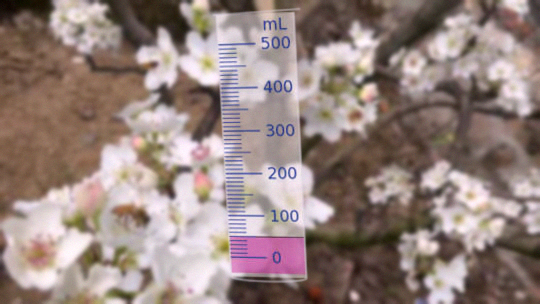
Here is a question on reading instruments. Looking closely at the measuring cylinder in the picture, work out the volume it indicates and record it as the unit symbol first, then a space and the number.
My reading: mL 50
